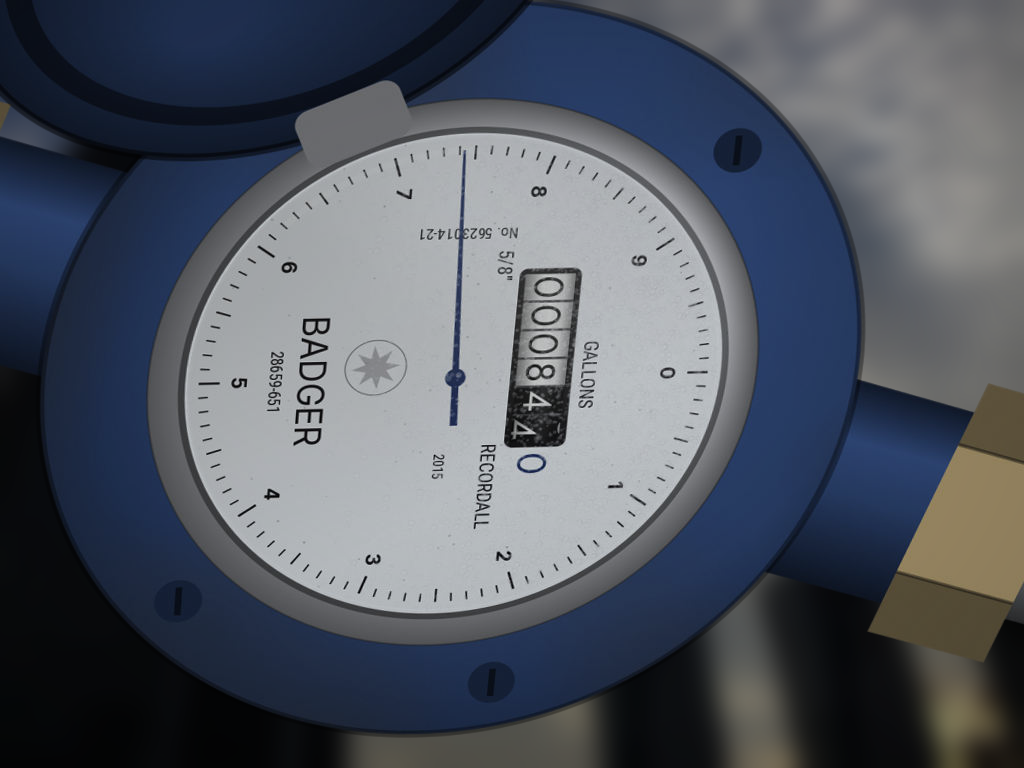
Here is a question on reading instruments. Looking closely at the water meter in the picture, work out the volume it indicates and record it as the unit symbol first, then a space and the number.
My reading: gal 8437.4
